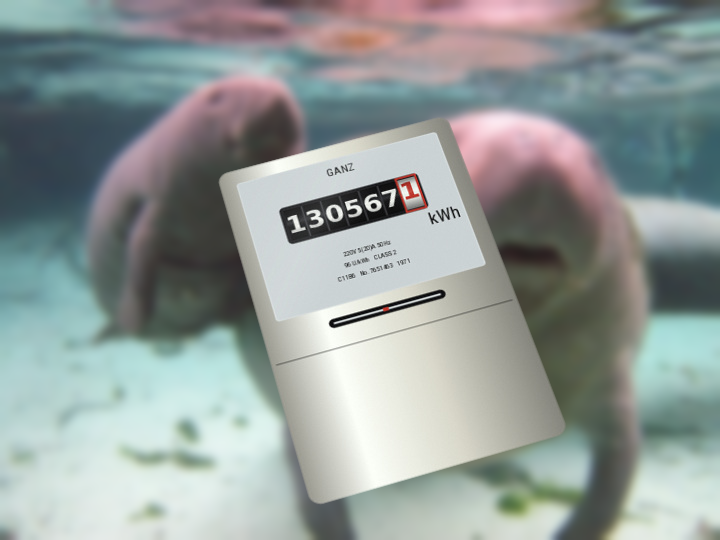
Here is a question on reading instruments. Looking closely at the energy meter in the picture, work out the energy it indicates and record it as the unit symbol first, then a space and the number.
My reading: kWh 130567.1
